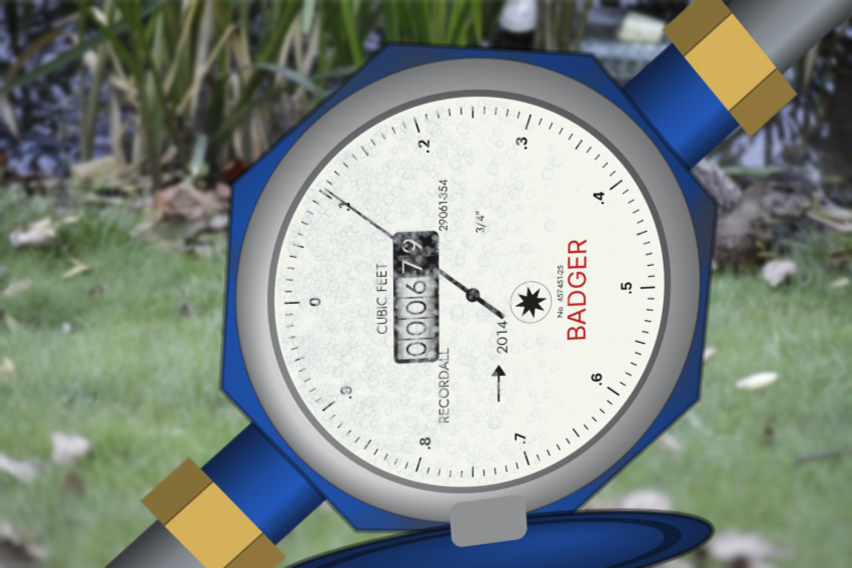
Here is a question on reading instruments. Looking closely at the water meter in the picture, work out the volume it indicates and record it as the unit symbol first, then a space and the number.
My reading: ft³ 679.10
